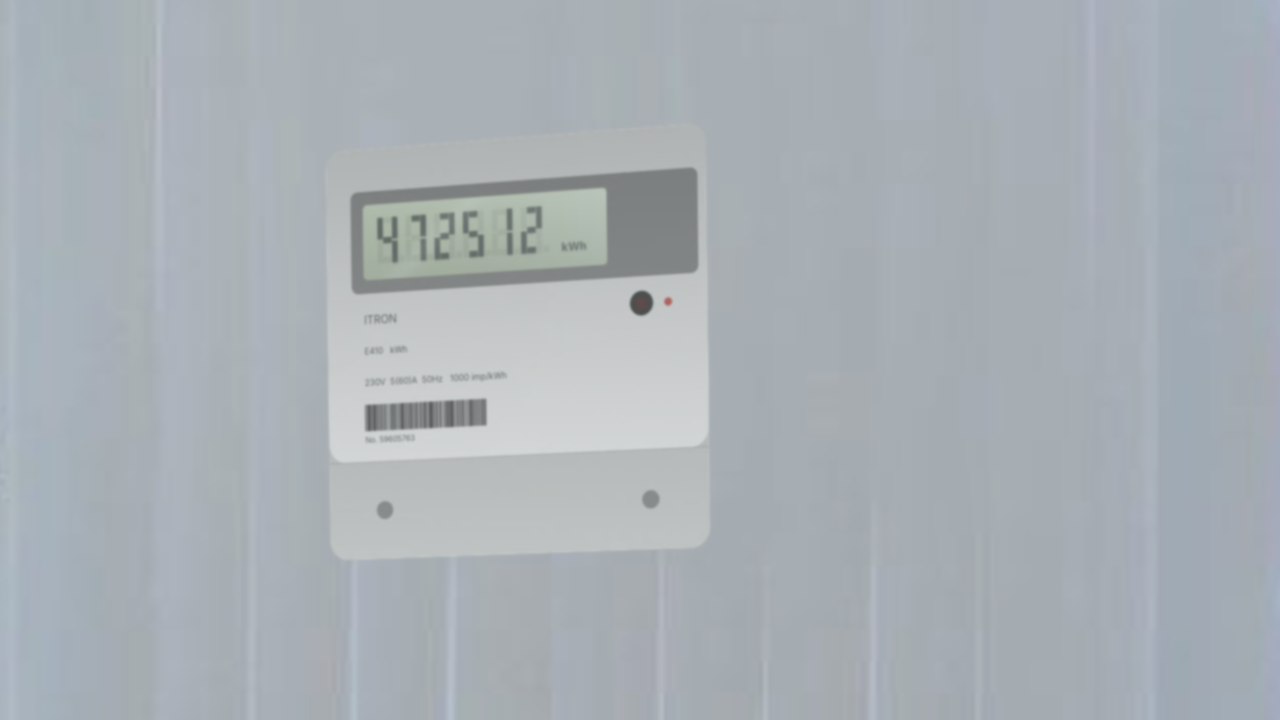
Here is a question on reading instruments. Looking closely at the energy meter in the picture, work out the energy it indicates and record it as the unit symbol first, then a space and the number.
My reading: kWh 472512
